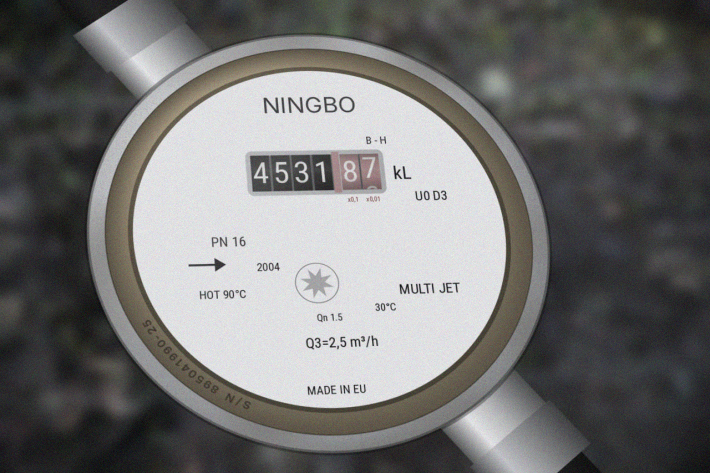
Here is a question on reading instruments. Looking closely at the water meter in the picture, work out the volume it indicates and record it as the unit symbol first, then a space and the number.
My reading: kL 4531.87
